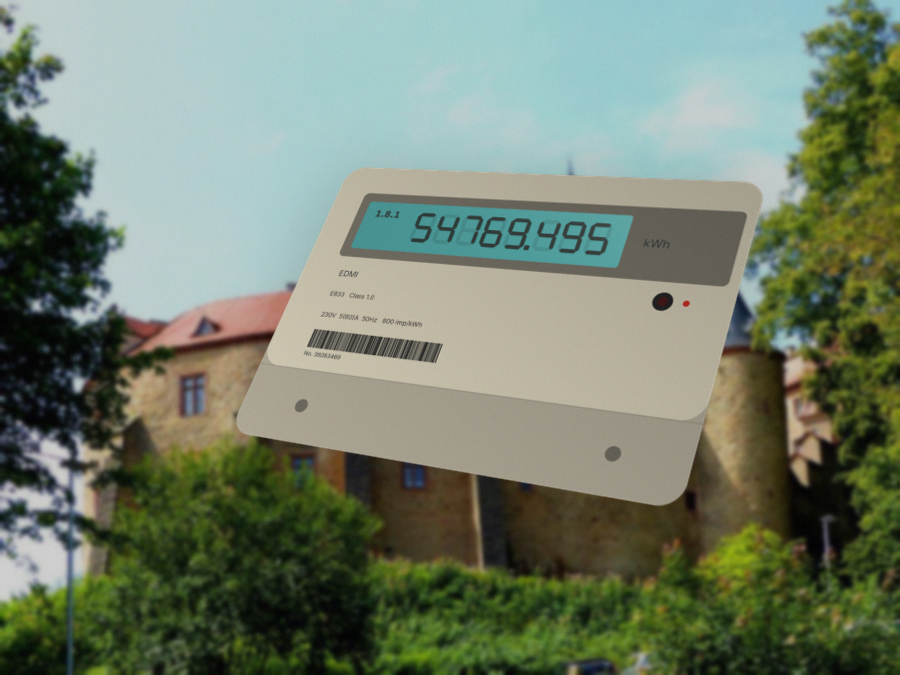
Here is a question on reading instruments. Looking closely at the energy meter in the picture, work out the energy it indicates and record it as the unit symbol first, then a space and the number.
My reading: kWh 54769.495
